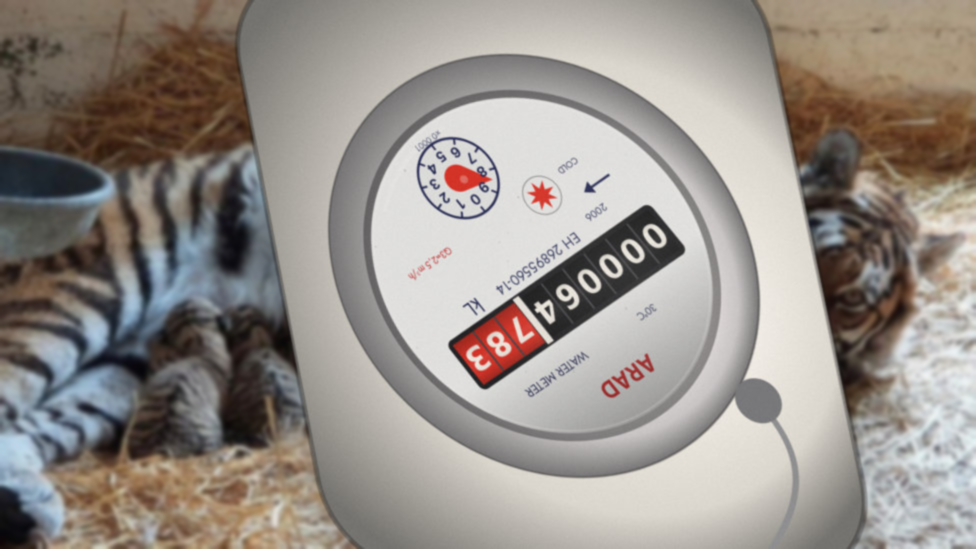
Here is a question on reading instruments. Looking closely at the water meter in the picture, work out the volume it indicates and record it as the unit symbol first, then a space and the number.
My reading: kL 64.7838
